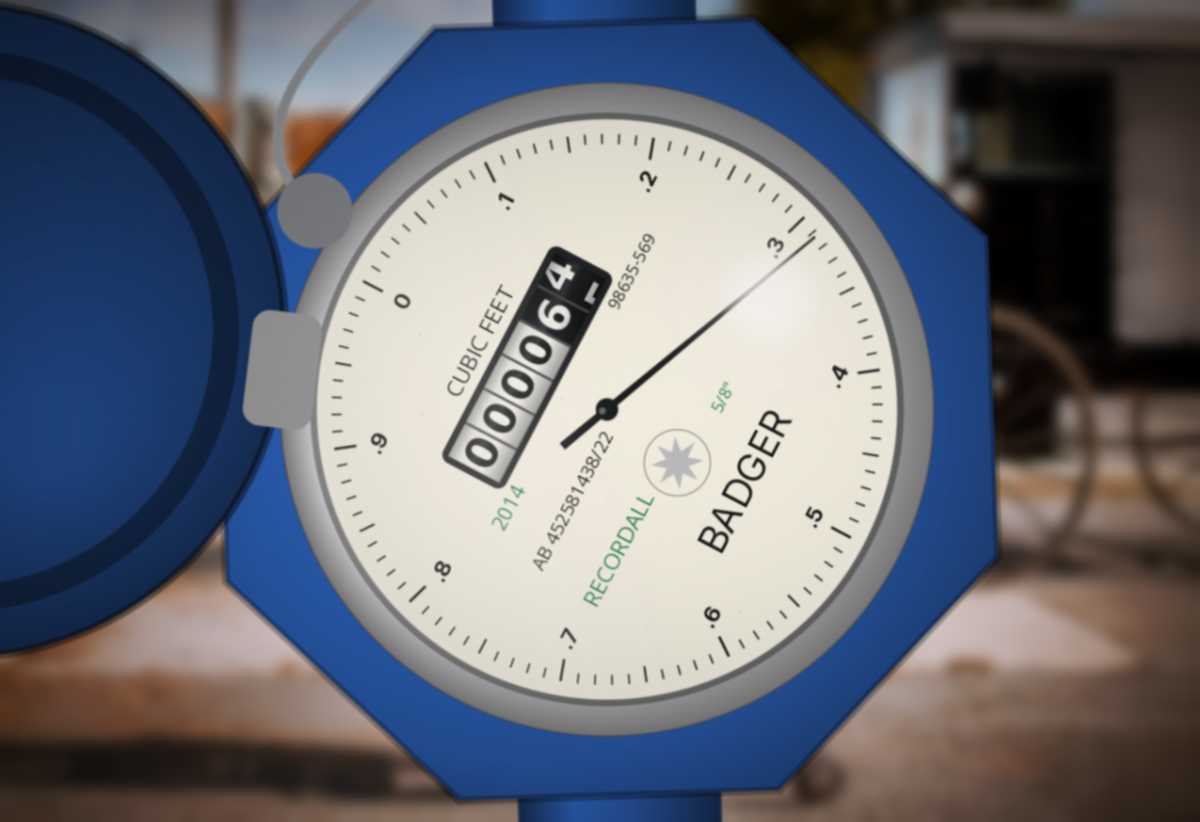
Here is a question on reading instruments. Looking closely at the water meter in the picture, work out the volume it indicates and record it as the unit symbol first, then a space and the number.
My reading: ft³ 64.31
